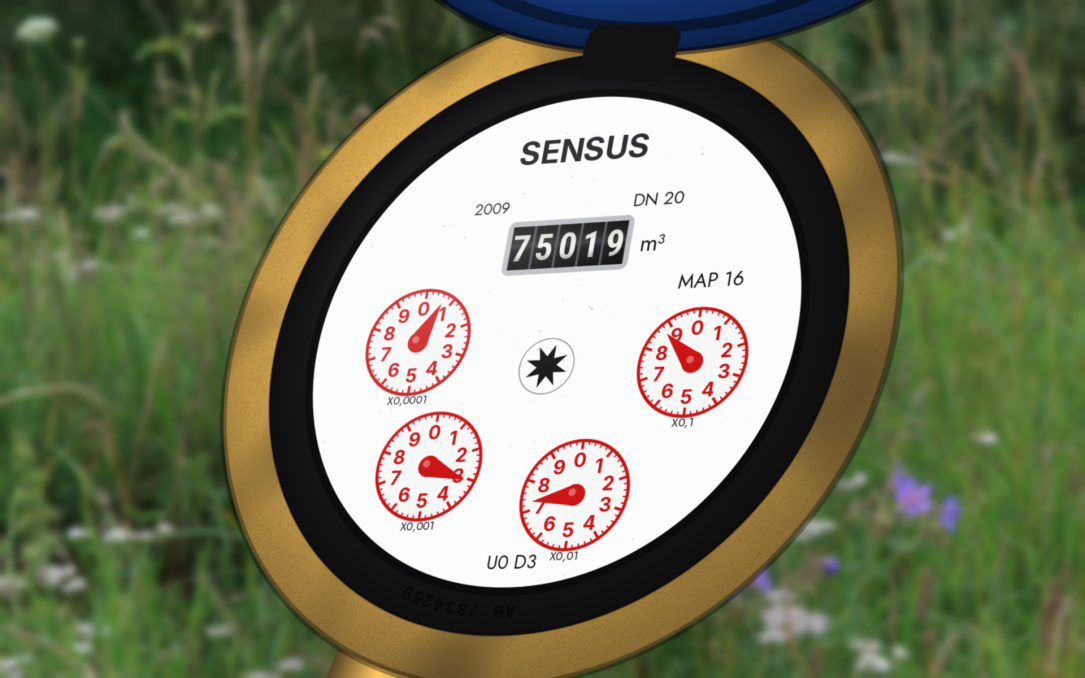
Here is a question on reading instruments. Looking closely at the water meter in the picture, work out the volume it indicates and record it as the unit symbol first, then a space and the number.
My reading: m³ 75019.8730
